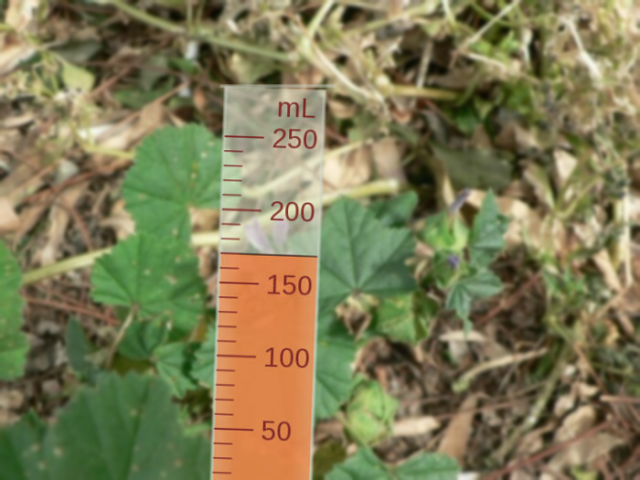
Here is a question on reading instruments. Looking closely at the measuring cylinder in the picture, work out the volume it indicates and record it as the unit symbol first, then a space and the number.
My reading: mL 170
